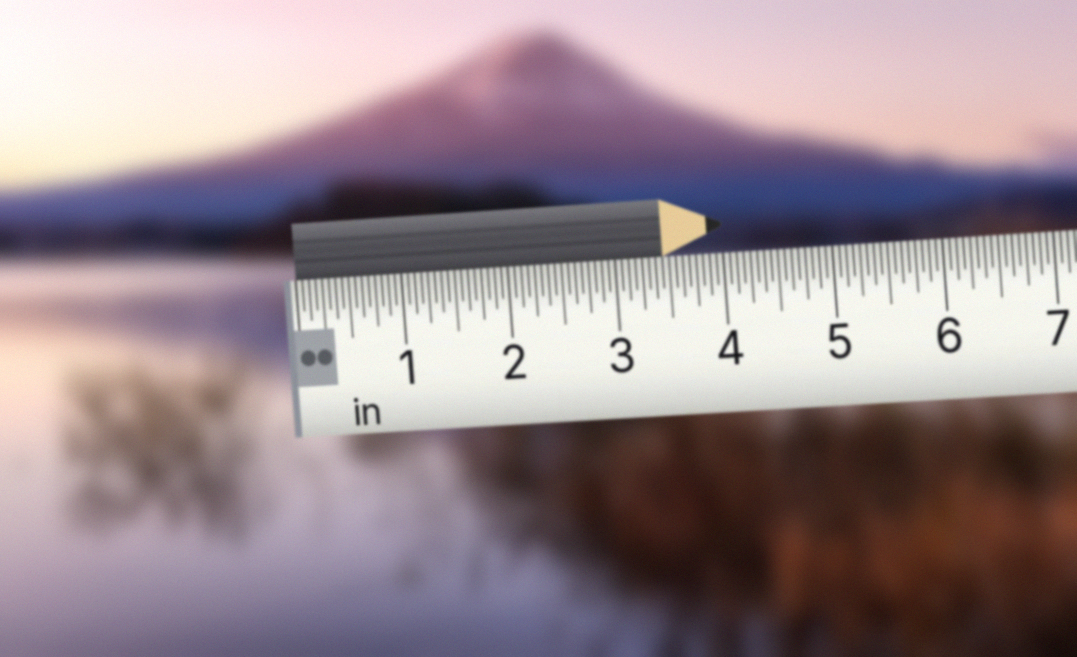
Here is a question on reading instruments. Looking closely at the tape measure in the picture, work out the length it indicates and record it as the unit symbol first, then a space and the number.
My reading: in 4
